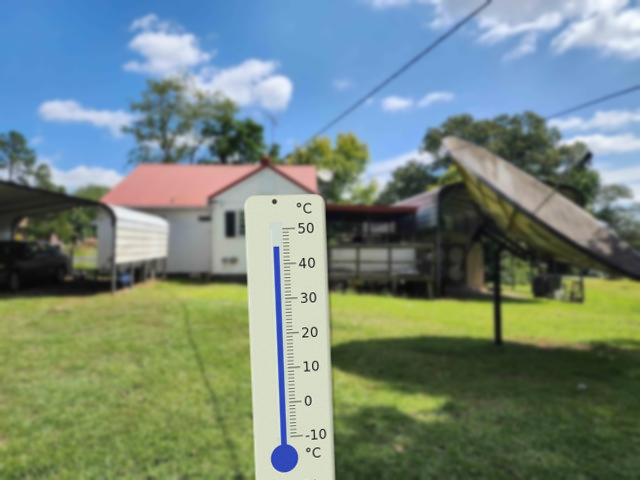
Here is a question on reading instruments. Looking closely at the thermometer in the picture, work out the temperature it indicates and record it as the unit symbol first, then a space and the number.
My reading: °C 45
